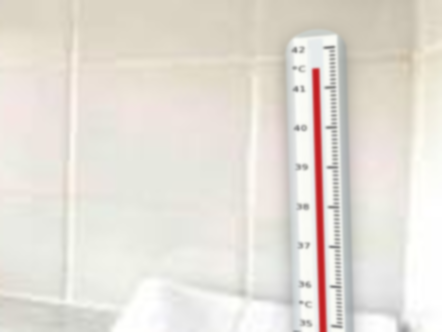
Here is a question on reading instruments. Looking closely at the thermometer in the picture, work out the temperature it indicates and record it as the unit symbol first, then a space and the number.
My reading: °C 41.5
